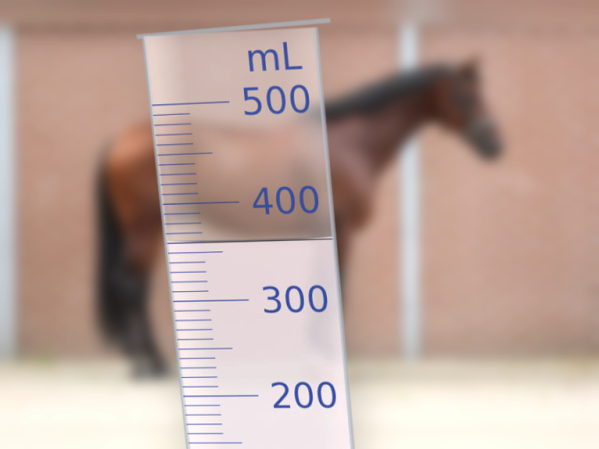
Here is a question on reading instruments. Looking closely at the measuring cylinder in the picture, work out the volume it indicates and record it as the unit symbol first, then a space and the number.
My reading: mL 360
